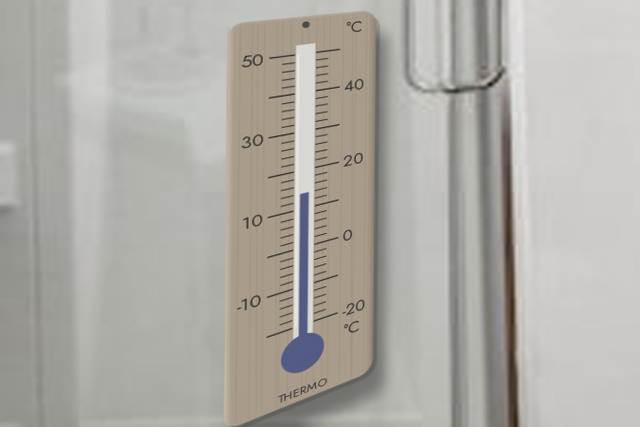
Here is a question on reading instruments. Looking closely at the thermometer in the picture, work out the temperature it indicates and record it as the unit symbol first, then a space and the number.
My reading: °C 14
